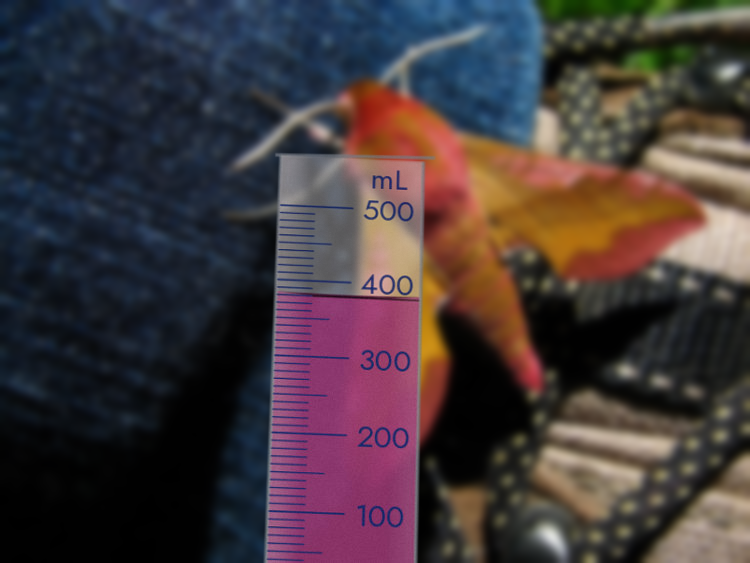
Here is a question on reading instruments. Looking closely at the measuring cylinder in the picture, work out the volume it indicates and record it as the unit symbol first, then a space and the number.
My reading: mL 380
